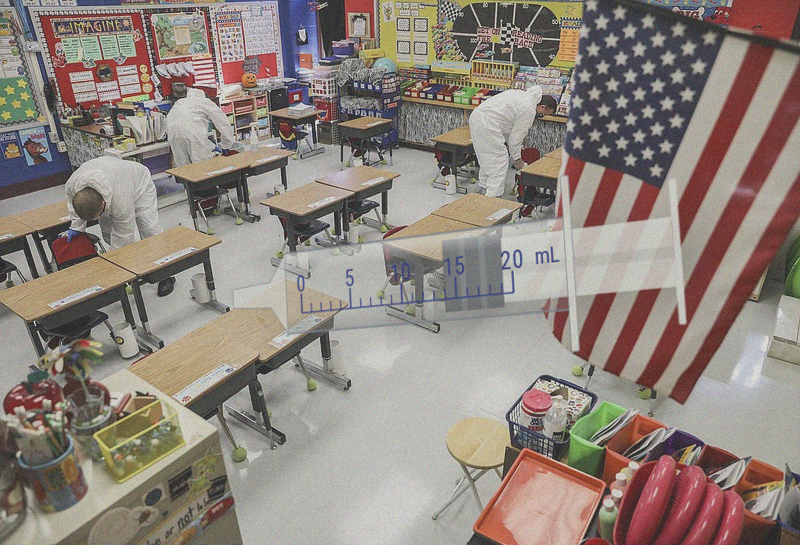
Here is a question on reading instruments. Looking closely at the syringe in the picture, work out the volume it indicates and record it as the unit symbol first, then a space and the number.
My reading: mL 14
